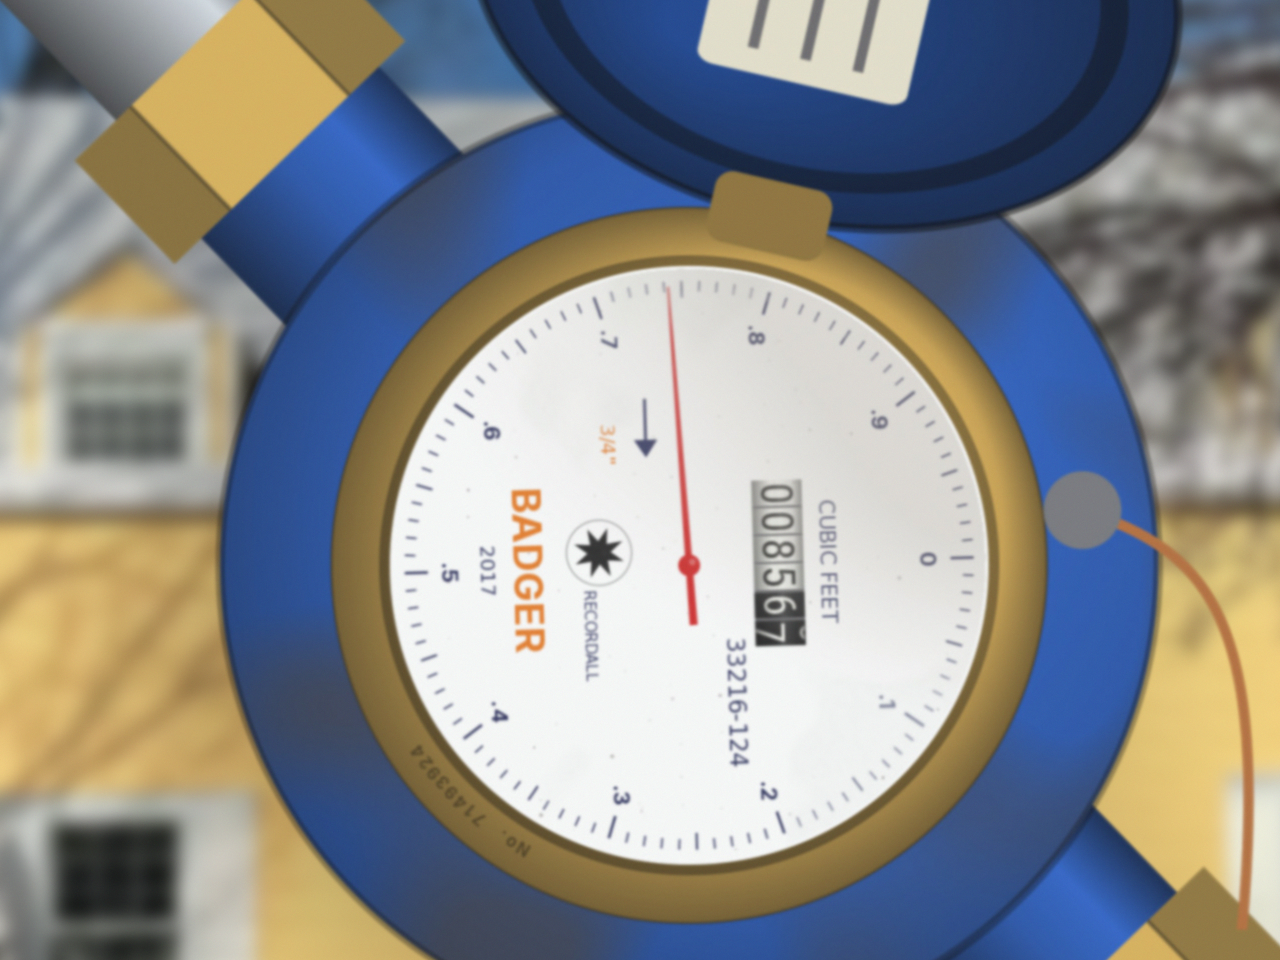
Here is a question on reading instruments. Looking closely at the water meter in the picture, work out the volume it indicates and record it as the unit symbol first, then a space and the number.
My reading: ft³ 8566.74
